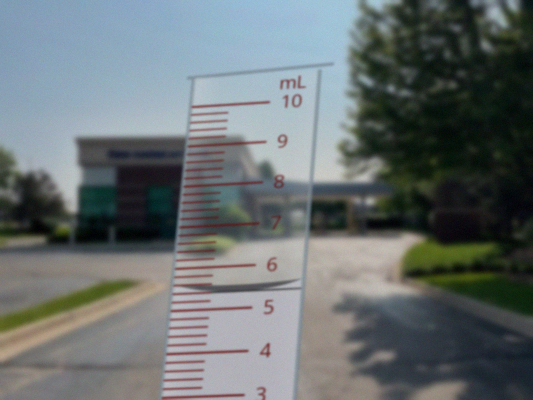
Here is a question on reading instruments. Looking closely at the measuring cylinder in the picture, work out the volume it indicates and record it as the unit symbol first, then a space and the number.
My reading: mL 5.4
